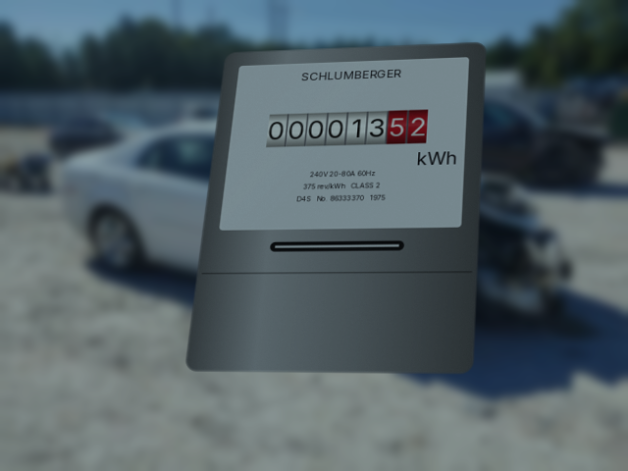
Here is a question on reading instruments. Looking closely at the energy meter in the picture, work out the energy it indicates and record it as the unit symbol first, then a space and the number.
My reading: kWh 13.52
